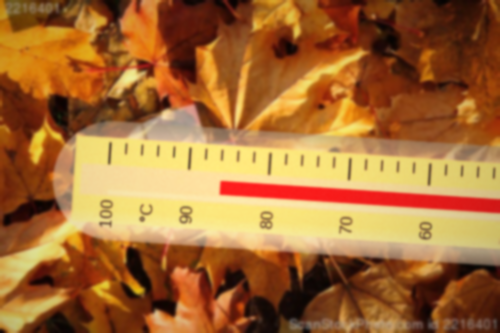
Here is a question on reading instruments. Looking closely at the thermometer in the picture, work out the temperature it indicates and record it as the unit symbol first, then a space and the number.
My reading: °C 86
